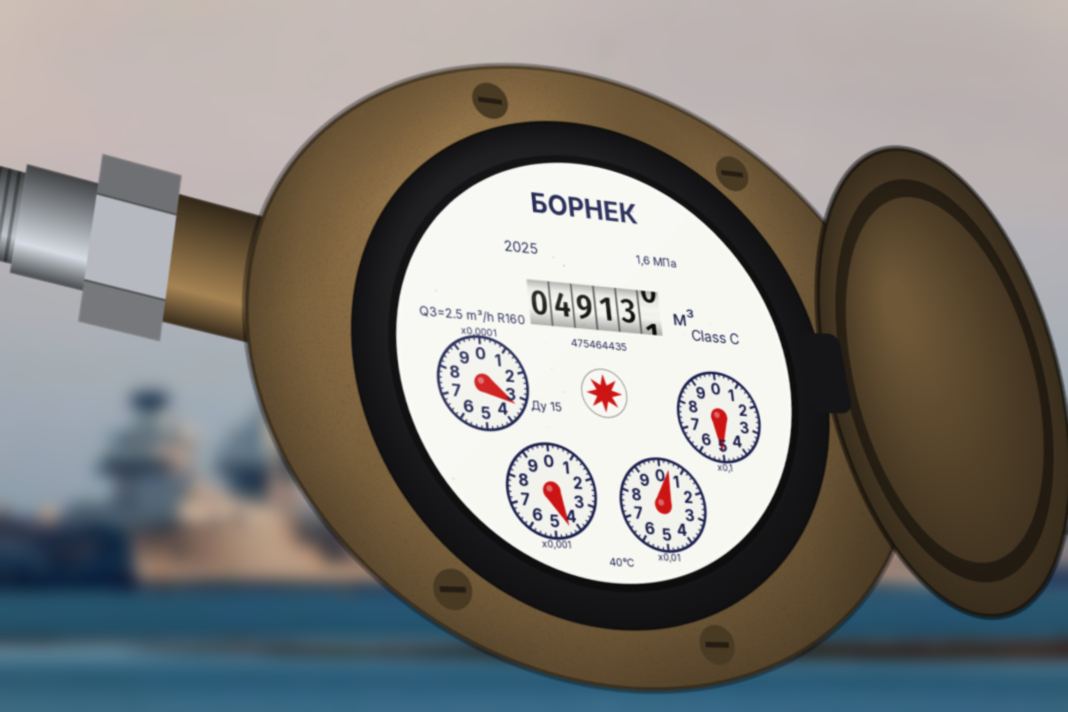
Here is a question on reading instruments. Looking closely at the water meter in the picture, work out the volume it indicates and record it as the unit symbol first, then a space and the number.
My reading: m³ 49130.5043
